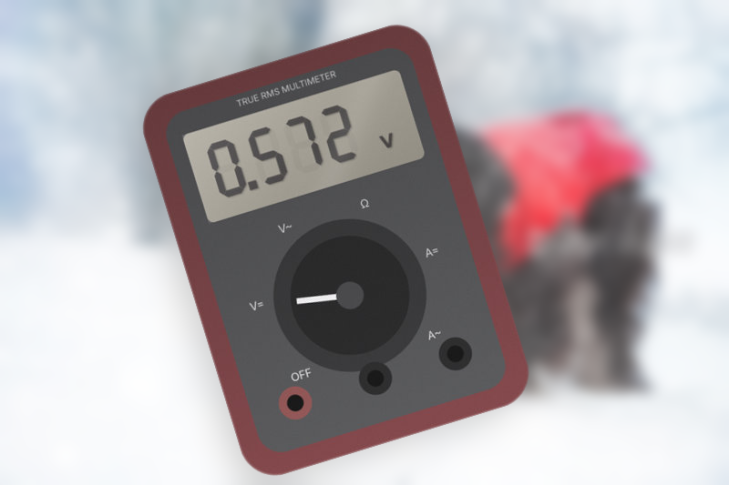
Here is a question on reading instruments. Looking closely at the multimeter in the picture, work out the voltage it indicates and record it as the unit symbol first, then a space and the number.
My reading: V 0.572
